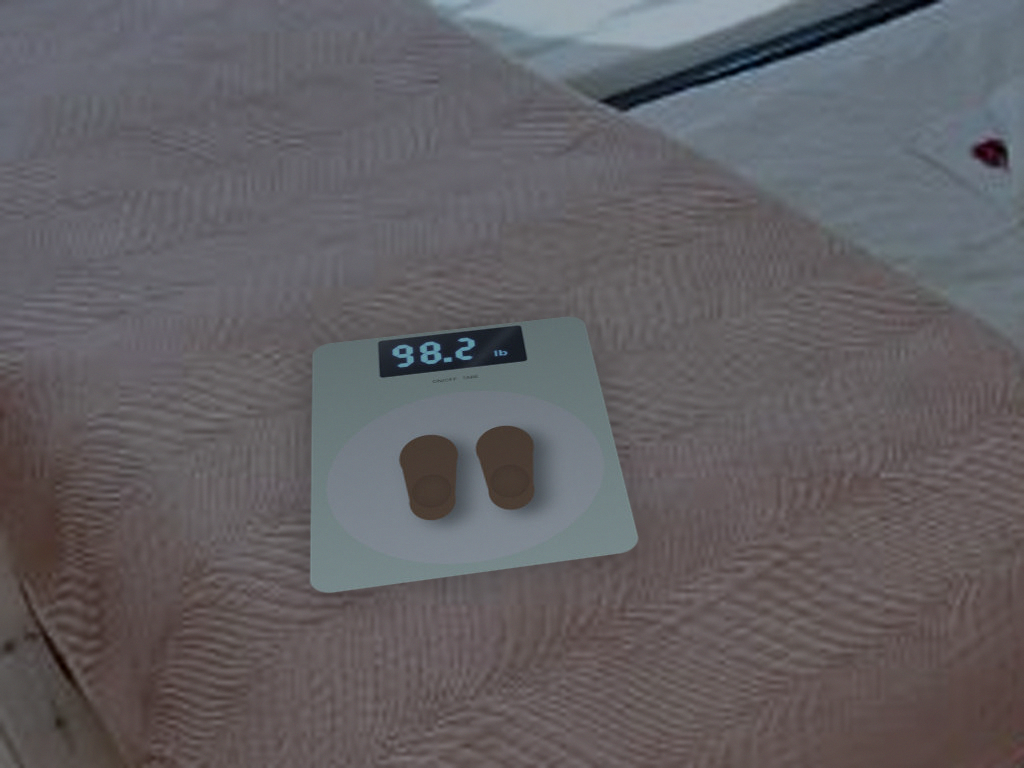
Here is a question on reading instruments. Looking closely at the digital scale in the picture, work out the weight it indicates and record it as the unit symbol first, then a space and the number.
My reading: lb 98.2
